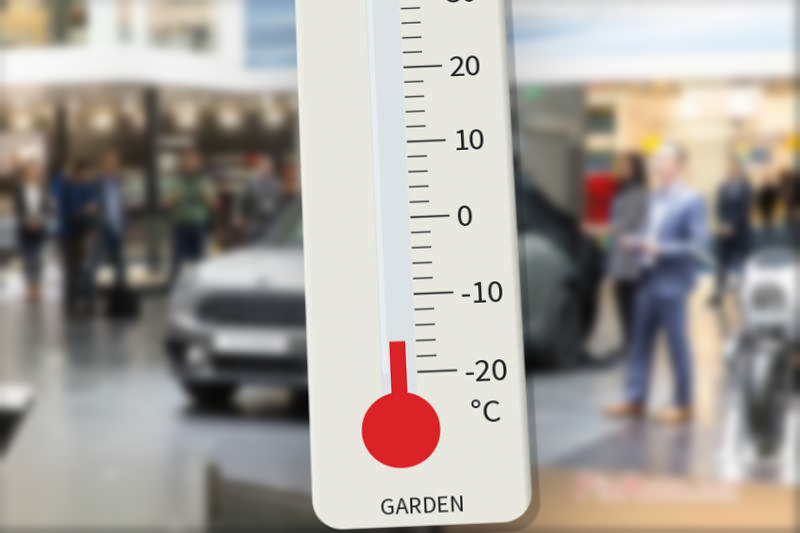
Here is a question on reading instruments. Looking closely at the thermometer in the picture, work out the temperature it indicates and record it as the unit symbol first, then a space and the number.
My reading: °C -16
